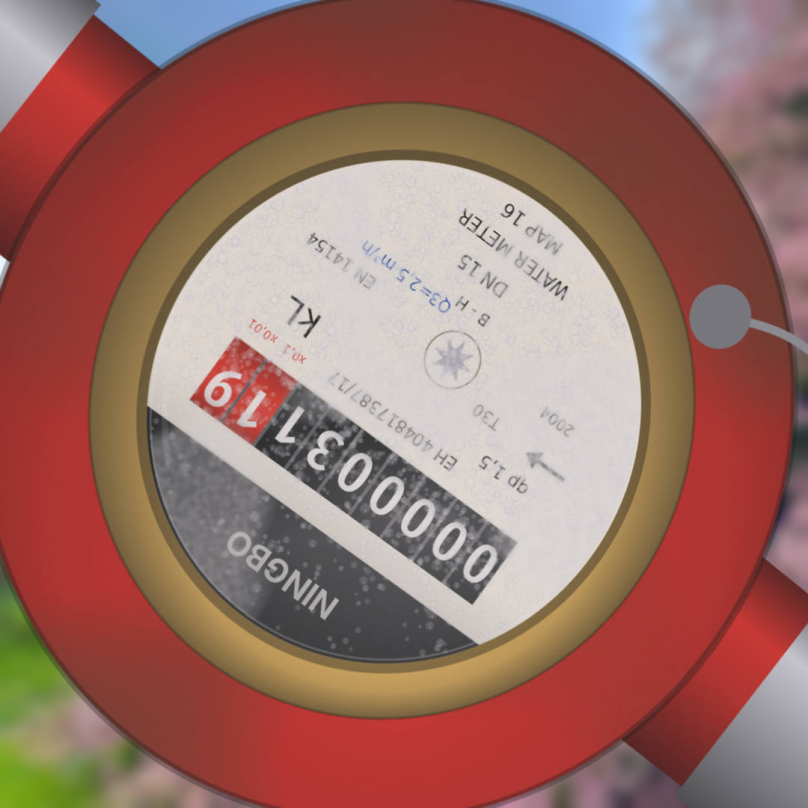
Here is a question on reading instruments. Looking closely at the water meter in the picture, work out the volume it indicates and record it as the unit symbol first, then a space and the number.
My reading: kL 31.19
